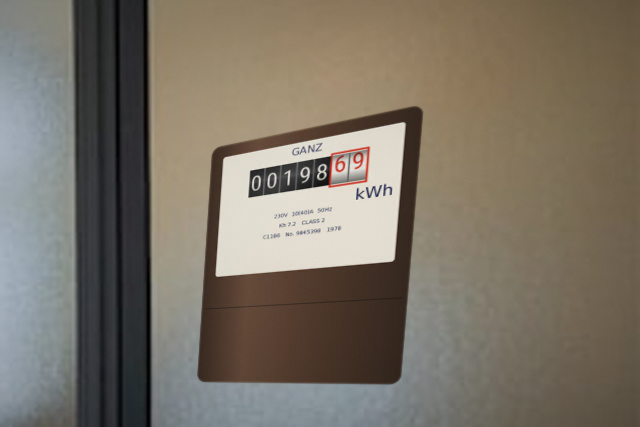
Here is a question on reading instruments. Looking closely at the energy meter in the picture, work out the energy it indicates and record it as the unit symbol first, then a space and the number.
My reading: kWh 198.69
